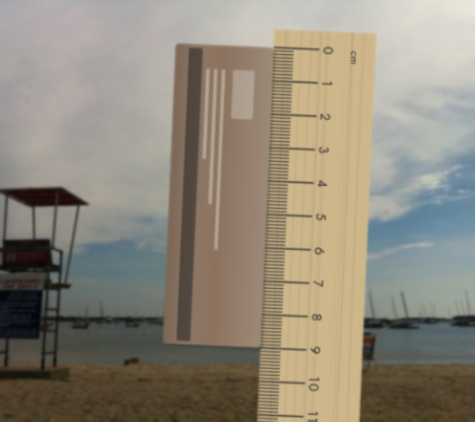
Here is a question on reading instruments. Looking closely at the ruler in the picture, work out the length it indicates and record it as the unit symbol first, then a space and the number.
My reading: cm 9
